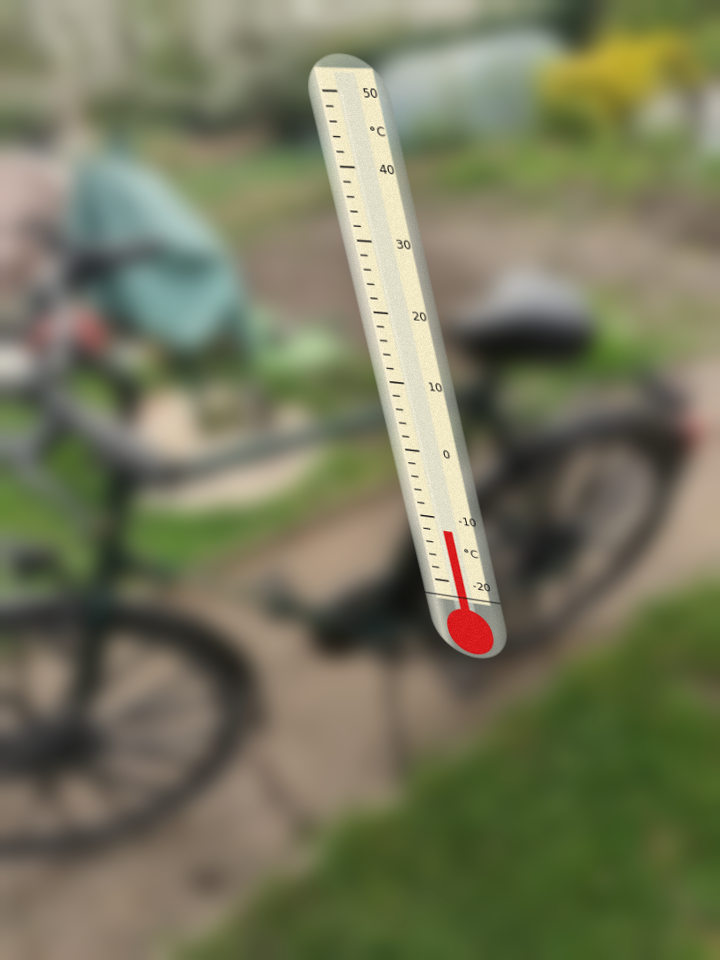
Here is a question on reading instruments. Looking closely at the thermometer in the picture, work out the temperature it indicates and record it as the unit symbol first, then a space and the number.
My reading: °C -12
